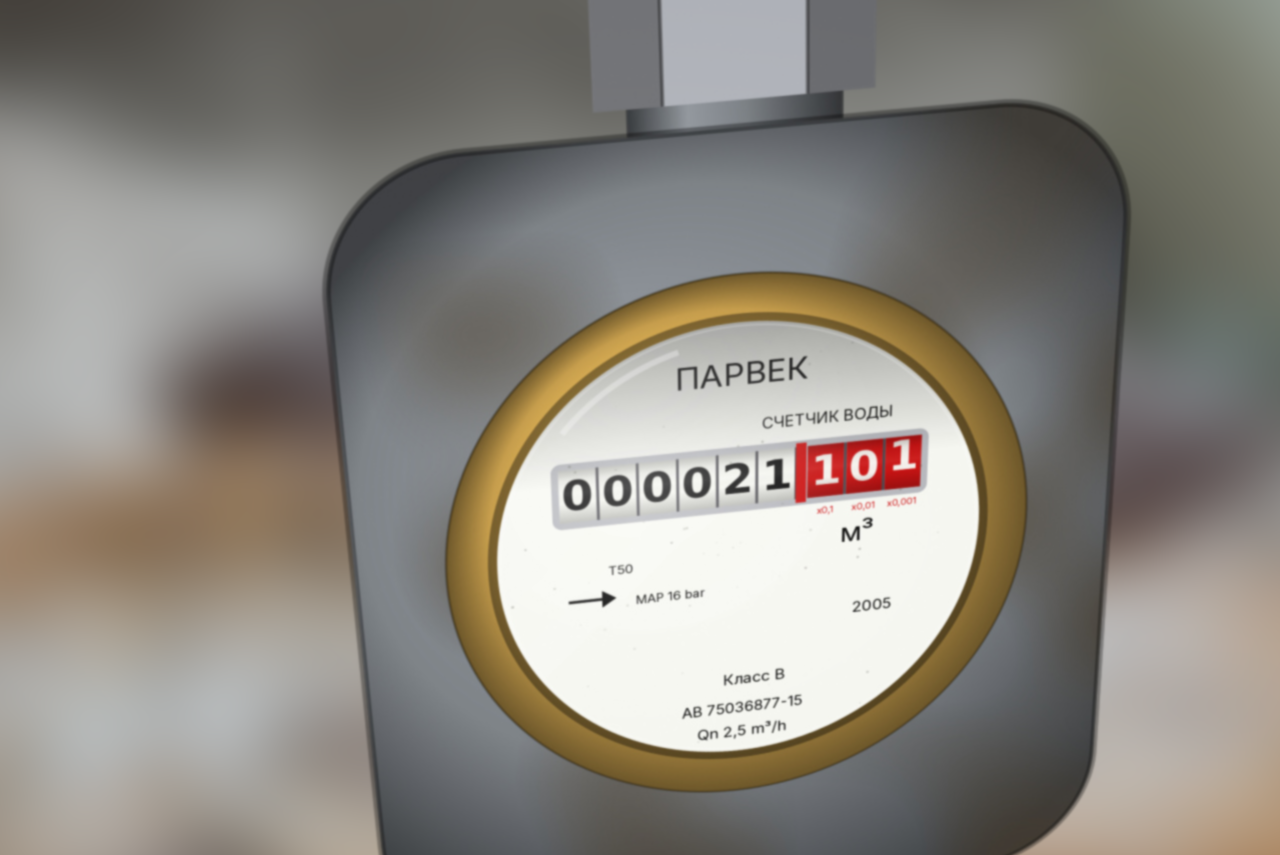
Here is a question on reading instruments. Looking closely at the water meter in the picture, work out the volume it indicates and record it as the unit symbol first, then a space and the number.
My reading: m³ 21.101
